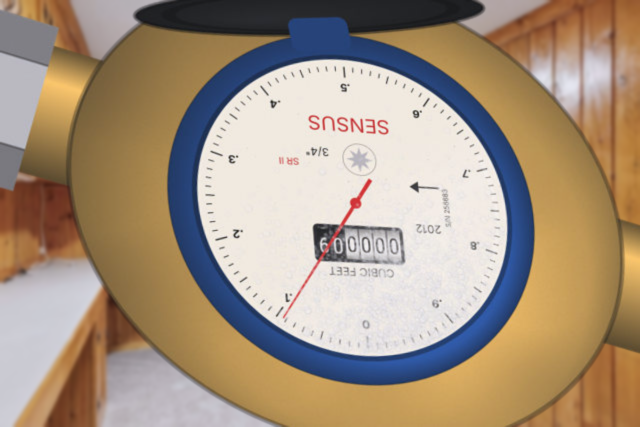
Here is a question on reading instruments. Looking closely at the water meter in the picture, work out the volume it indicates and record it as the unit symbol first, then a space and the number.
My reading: ft³ 9.09
